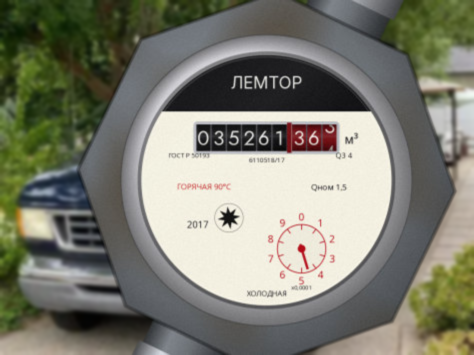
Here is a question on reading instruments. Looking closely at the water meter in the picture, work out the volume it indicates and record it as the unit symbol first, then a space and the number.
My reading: m³ 35261.3634
